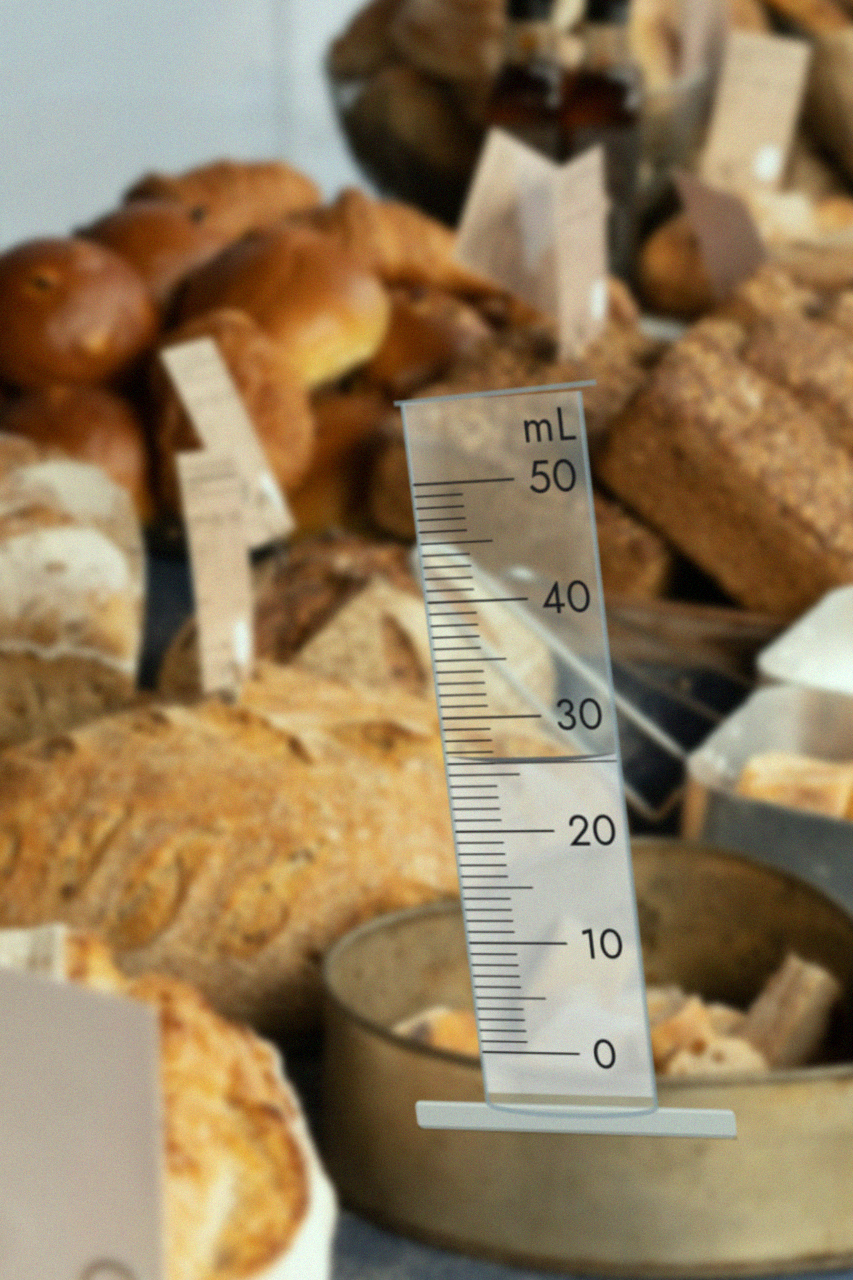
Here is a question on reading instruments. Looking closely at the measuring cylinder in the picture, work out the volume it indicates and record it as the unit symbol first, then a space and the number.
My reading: mL 26
